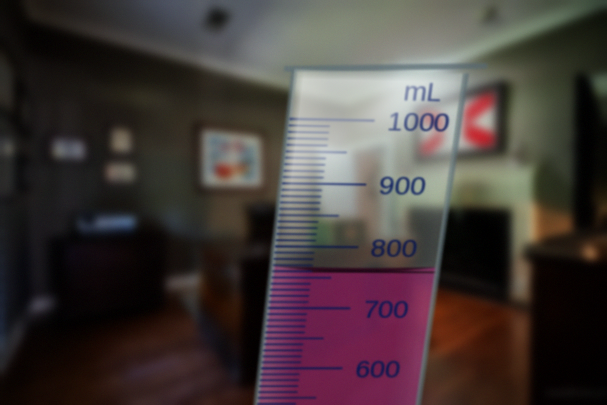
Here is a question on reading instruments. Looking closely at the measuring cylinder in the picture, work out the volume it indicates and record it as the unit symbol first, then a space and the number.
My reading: mL 760
